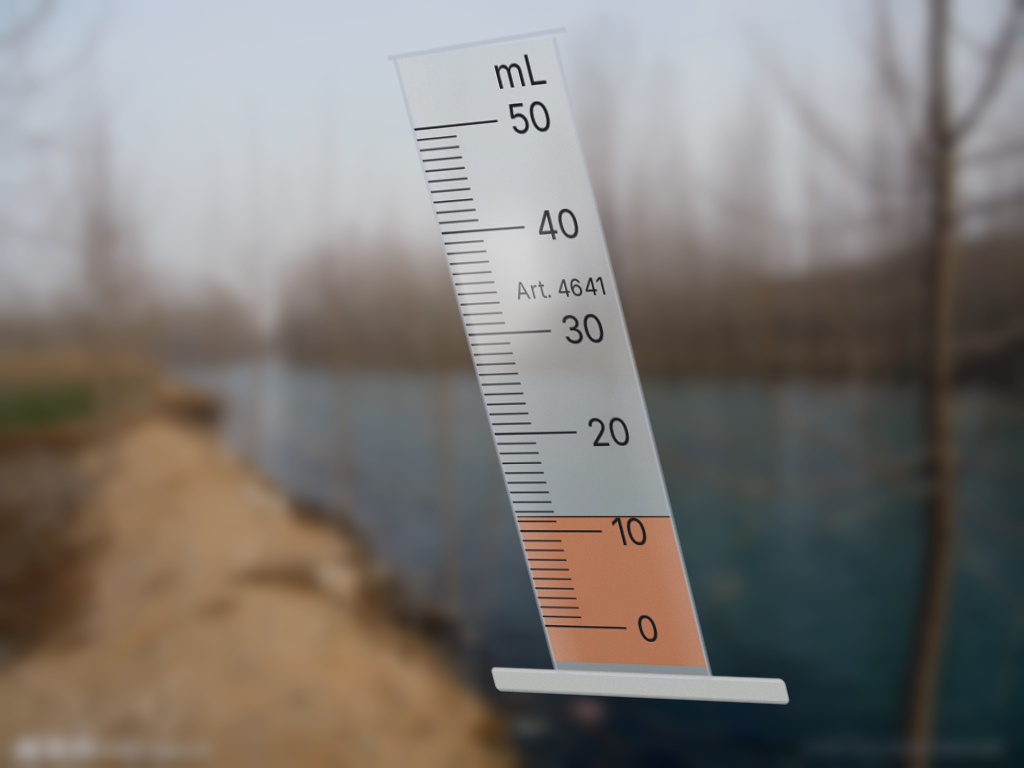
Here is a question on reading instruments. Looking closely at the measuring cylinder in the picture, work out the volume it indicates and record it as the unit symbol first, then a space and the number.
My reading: mL 11.5
